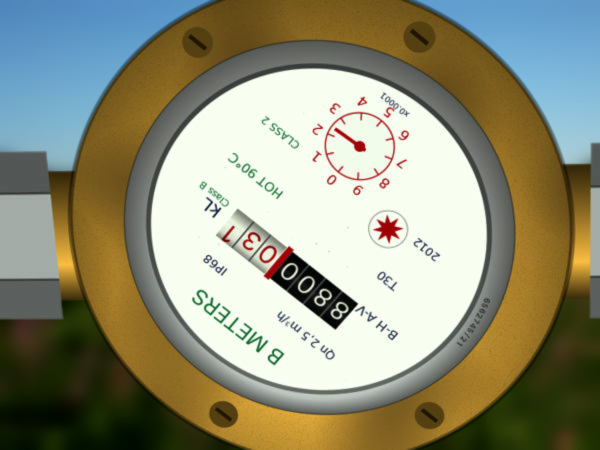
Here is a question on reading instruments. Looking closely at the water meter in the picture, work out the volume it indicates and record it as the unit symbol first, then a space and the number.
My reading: kL 8800.0312
